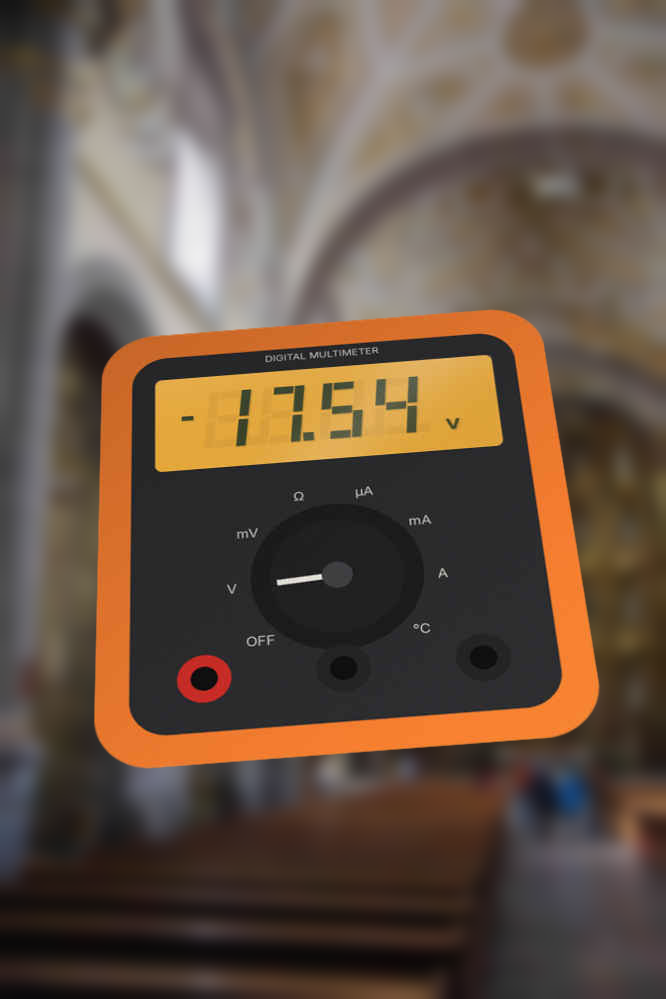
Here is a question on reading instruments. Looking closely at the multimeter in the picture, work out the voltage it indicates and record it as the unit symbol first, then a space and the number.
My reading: V -17.54
